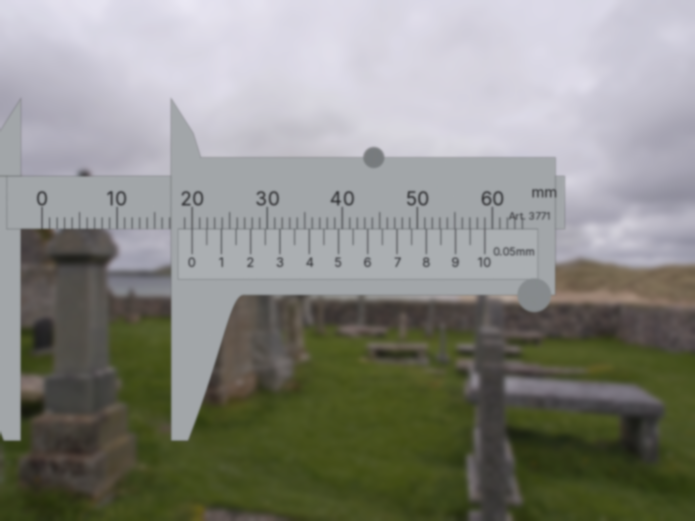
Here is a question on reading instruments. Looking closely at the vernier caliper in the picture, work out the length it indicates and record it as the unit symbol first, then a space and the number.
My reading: mm 20.0
